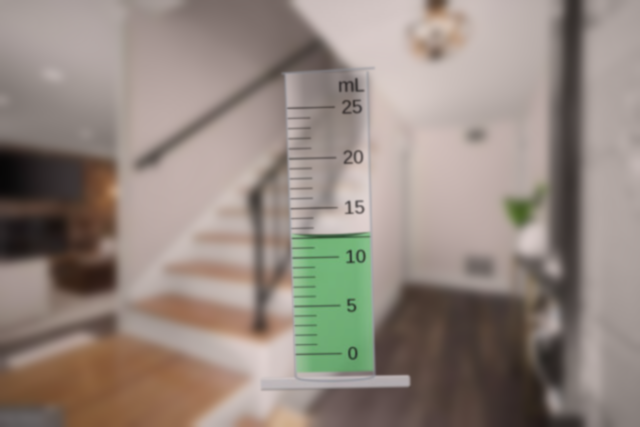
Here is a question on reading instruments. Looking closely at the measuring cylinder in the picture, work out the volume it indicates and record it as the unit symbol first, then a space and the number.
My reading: mL 12
